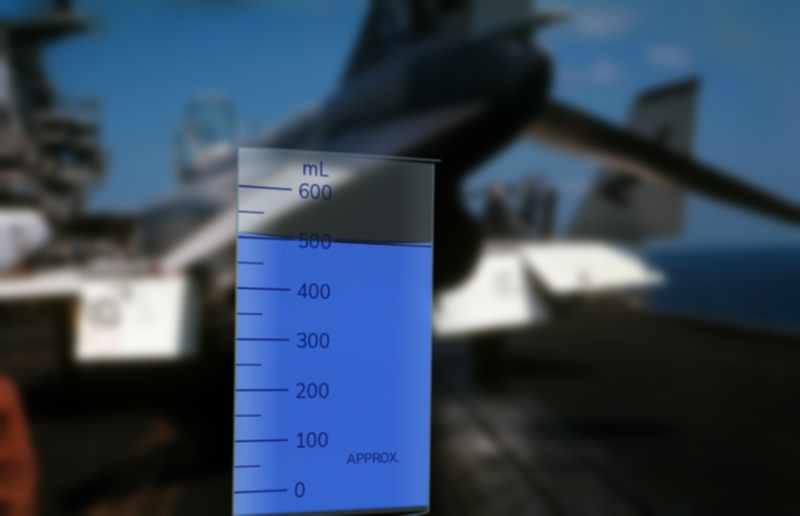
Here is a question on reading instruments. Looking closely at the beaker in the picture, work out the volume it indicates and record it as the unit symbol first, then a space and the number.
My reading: mL 500
